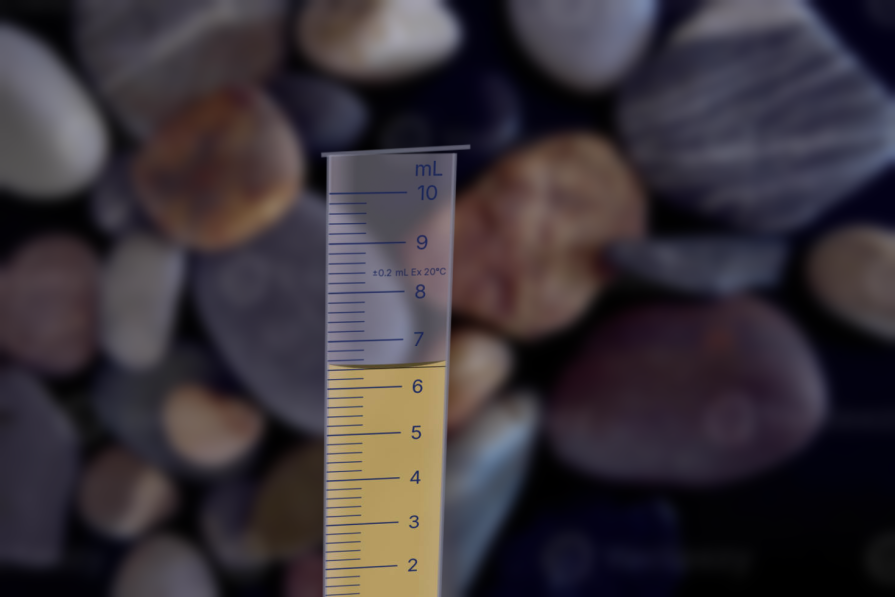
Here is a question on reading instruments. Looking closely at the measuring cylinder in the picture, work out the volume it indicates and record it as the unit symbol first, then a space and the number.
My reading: mL 6.4
